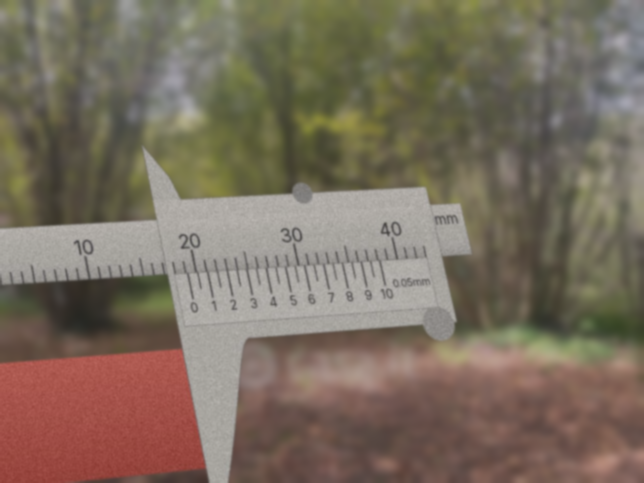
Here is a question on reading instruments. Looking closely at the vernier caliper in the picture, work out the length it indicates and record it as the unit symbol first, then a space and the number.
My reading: mm 19.2
